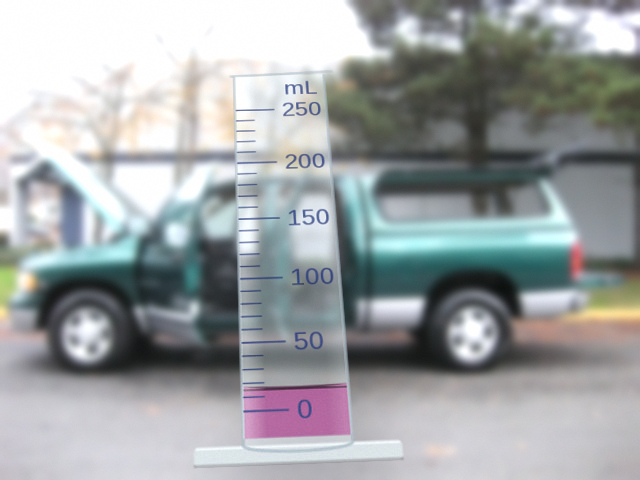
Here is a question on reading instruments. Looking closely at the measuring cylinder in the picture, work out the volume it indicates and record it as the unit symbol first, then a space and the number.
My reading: mL 15
